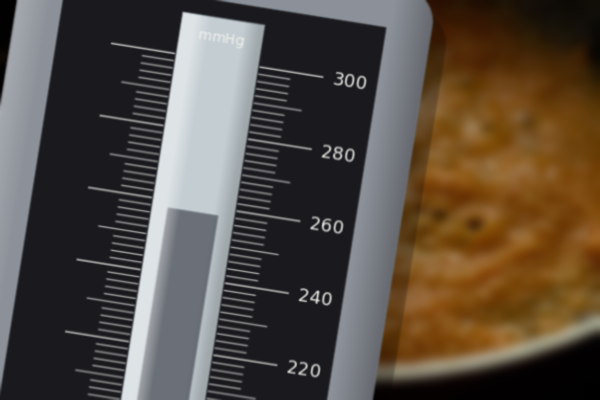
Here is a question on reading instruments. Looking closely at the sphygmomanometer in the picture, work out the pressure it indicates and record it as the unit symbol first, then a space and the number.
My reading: mmHg 258
